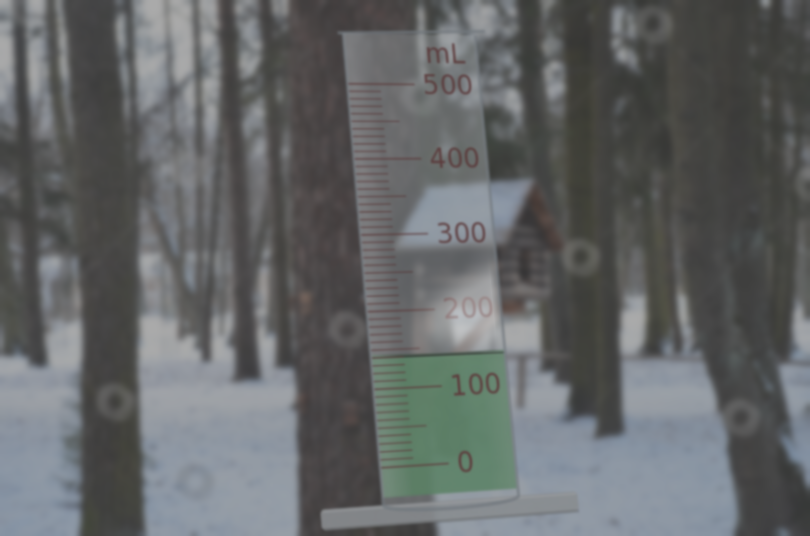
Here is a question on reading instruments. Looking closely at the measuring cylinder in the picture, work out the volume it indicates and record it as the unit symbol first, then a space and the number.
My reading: mL 140
